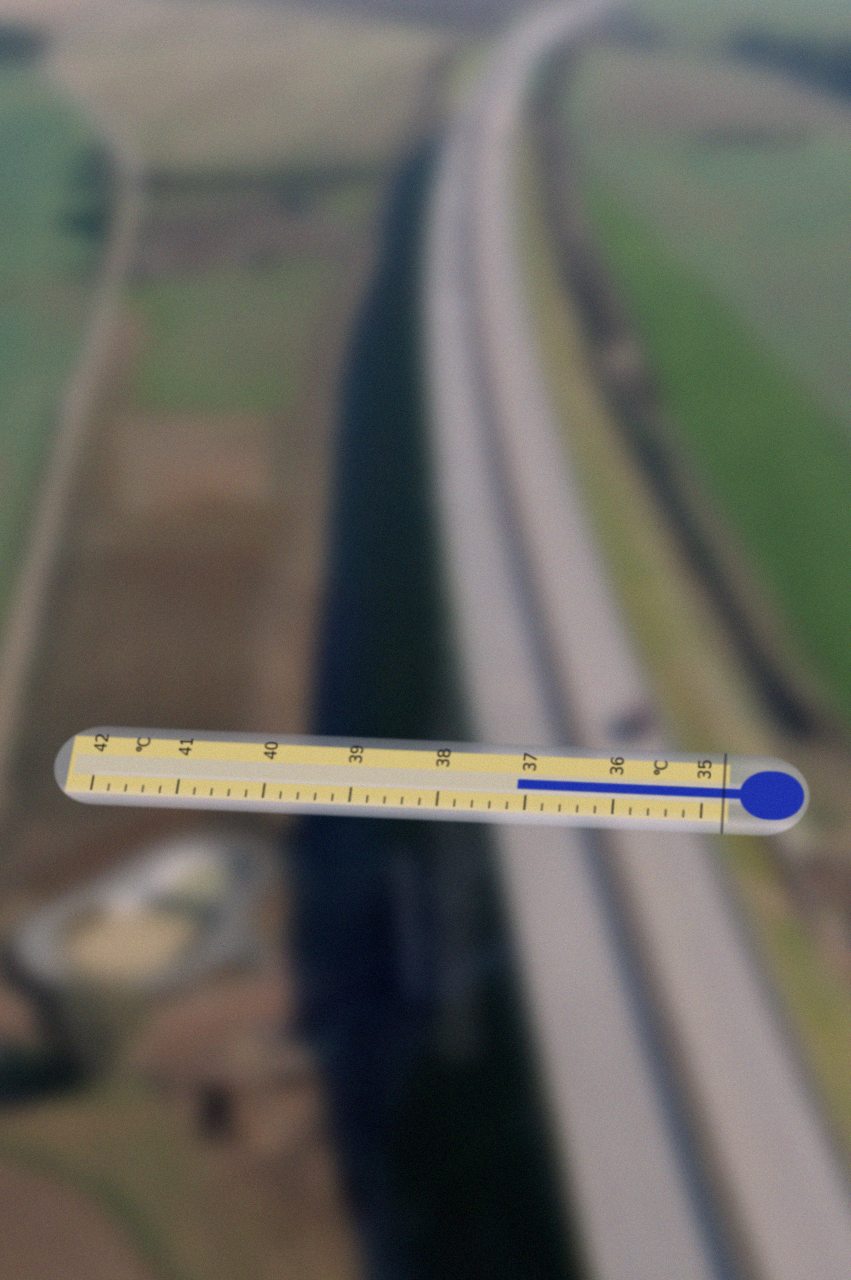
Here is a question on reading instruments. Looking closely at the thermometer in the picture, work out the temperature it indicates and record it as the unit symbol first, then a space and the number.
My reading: °C 37.1
